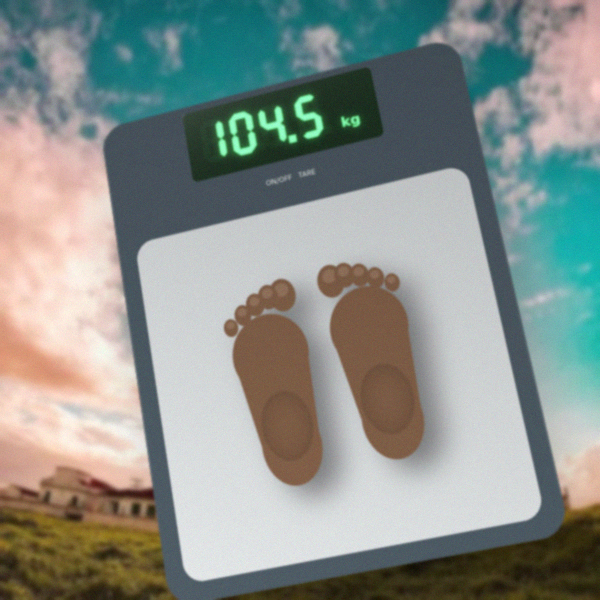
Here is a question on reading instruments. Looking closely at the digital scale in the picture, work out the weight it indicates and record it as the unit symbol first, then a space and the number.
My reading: kg 104.5
